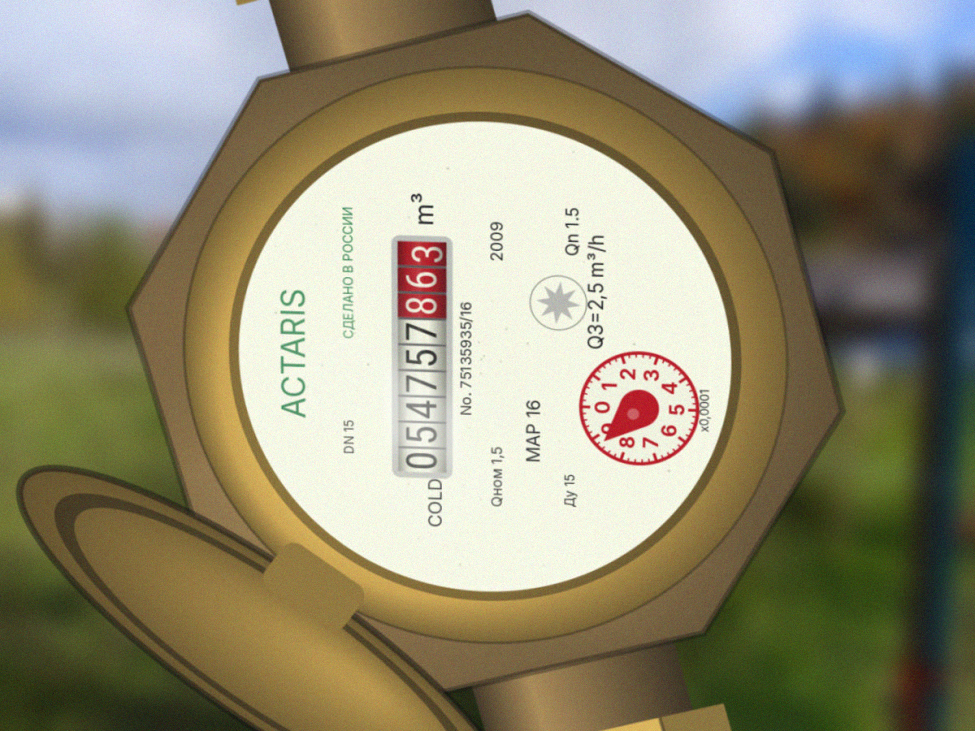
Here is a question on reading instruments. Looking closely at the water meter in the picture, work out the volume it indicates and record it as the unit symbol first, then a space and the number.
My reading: m³ 54757.8628
